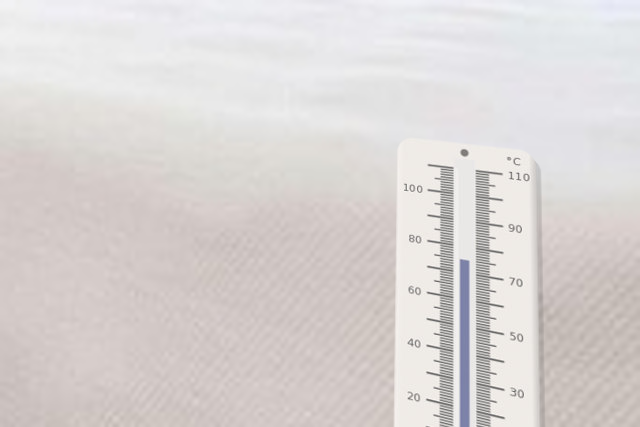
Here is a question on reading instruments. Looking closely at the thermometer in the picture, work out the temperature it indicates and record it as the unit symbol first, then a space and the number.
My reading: °C 75
